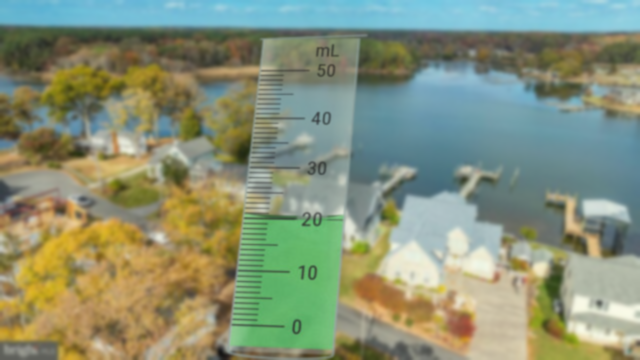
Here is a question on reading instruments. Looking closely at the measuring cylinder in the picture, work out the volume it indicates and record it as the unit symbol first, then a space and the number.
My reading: mL 20
